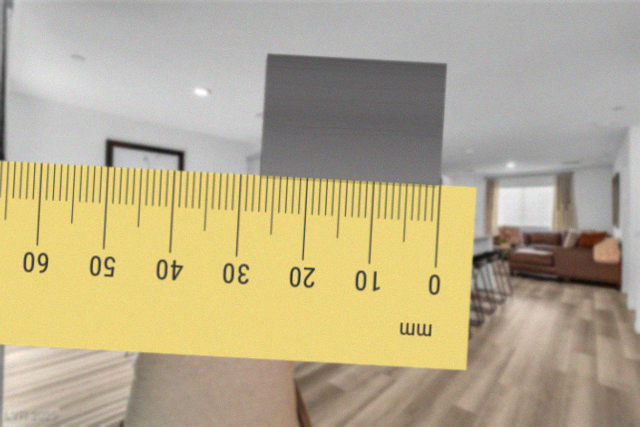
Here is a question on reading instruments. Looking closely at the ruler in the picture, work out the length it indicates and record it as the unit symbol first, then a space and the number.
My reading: mm 27
